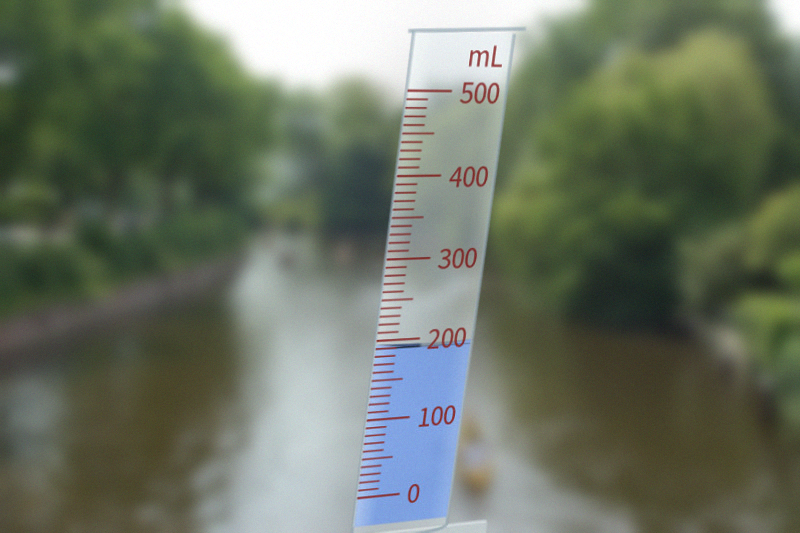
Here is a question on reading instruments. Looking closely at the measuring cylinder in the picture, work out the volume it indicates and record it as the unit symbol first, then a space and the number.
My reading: mL 190
